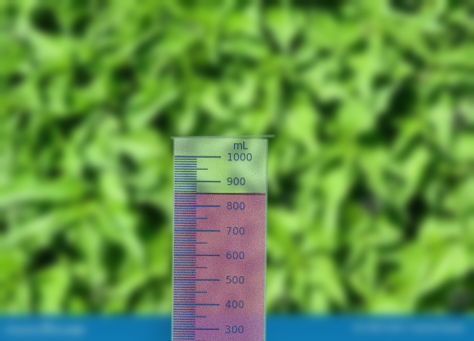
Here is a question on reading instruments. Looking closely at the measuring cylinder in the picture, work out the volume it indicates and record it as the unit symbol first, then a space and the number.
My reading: mL 850
